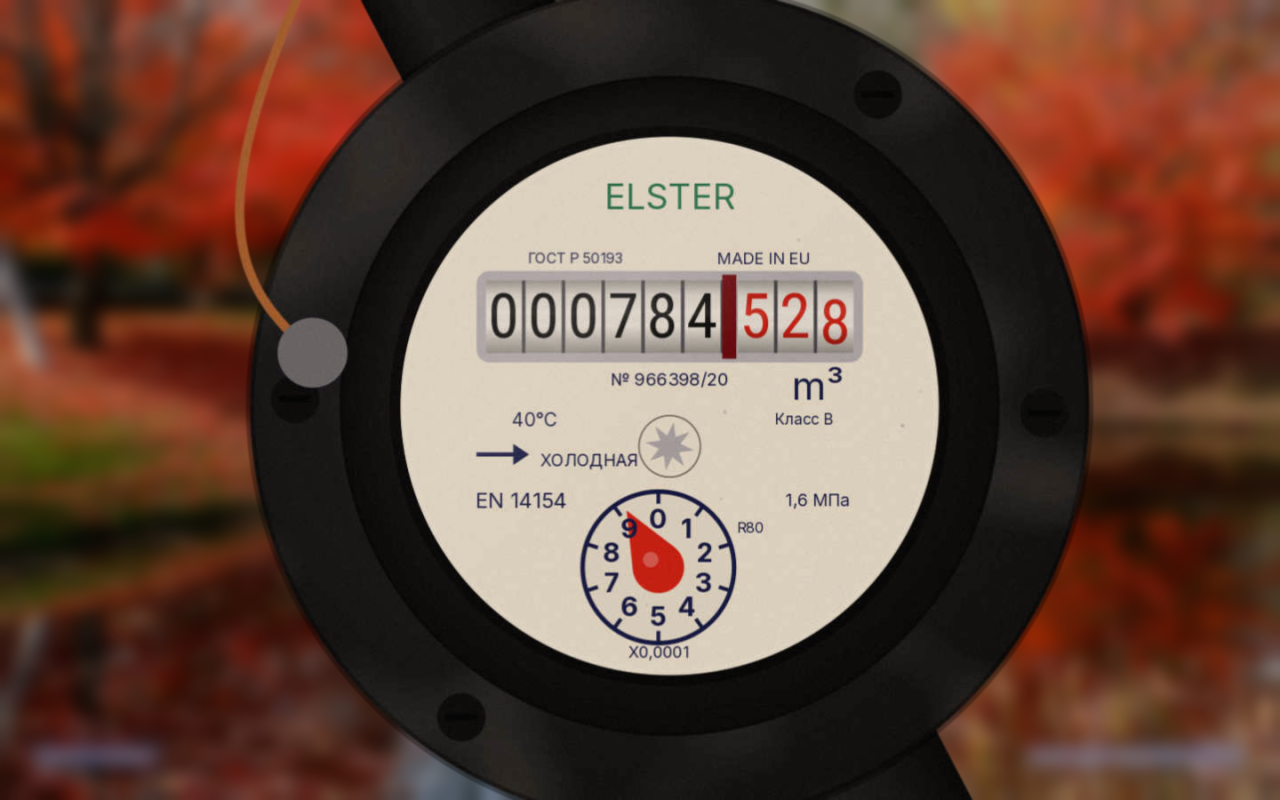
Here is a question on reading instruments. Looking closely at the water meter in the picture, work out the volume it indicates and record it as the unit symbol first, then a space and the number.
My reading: m³ 784.5279
